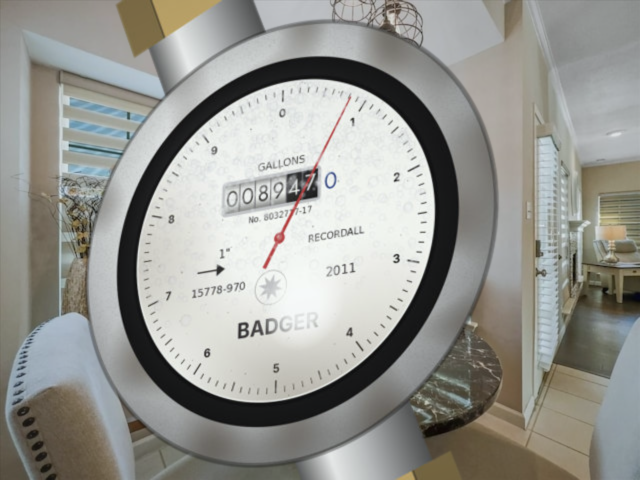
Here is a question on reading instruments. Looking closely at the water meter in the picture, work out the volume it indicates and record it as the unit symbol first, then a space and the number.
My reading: gal 89470.8
